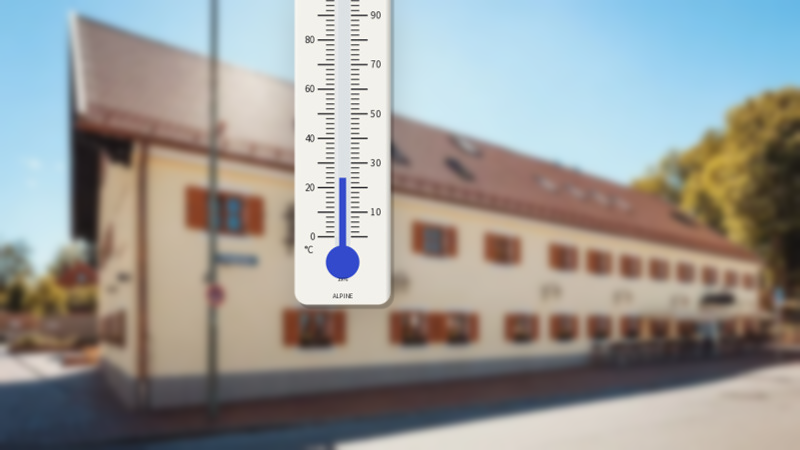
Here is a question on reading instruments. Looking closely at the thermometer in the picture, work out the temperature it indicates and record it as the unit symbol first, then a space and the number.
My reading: °C 24
